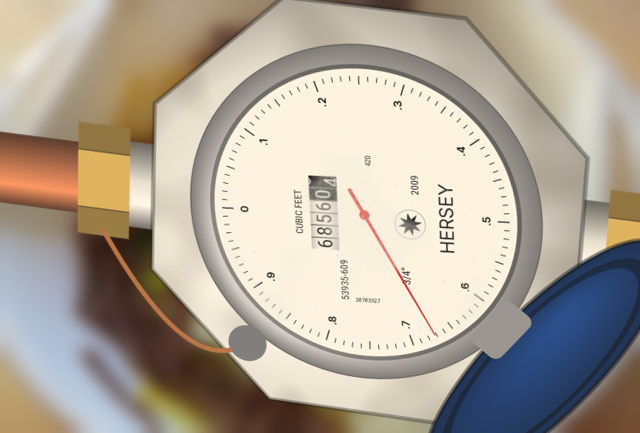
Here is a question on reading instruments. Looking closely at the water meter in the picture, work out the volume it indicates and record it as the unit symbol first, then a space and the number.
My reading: ft³ 685603.67
